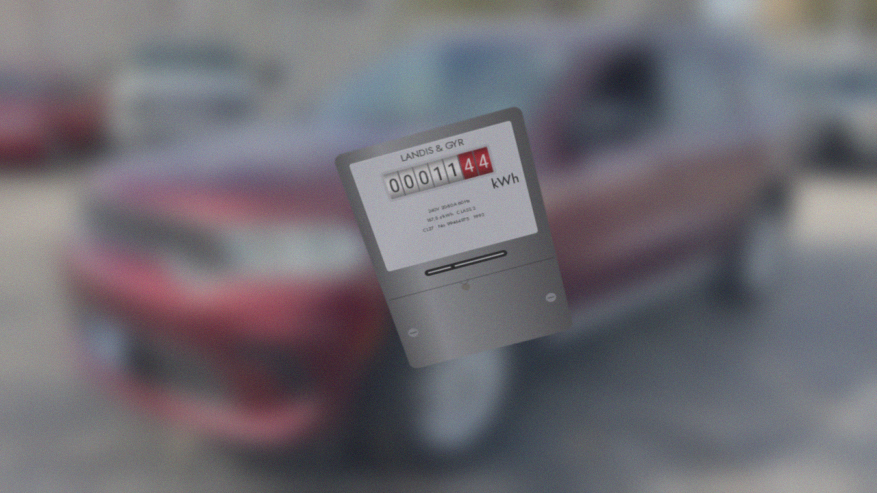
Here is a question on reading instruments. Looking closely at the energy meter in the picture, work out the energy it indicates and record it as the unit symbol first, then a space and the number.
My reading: kWh 11.44
